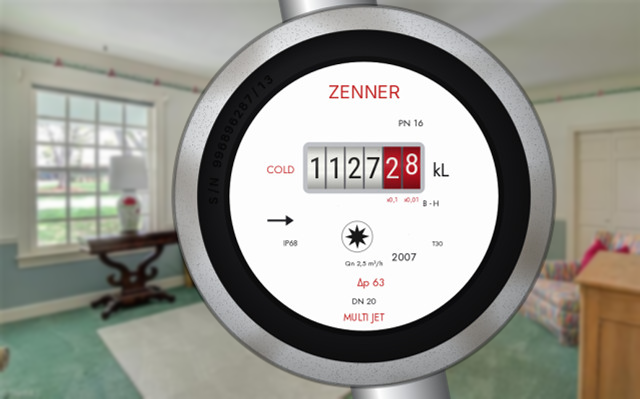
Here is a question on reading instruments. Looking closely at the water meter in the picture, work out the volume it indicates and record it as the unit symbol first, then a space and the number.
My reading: kL 1127.28
